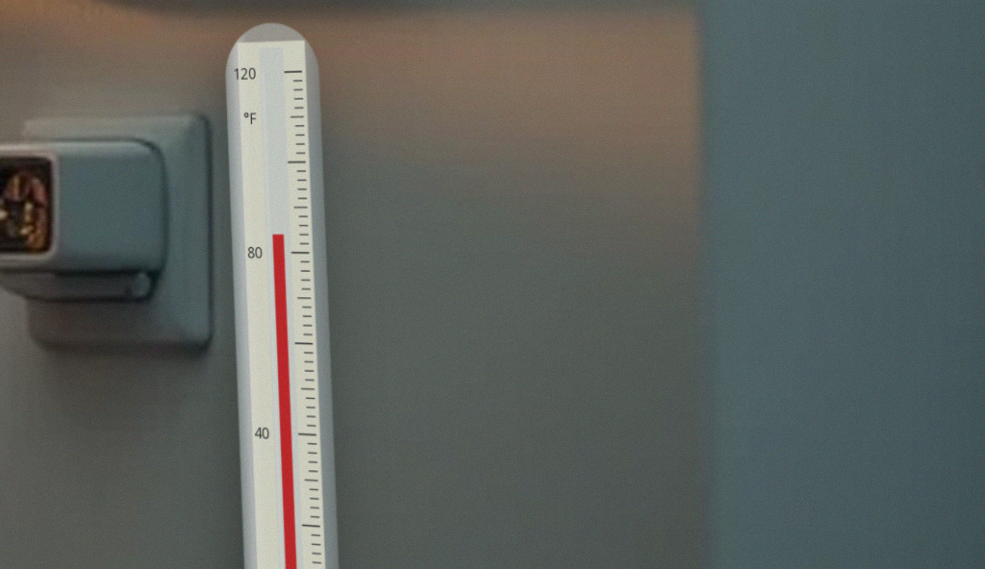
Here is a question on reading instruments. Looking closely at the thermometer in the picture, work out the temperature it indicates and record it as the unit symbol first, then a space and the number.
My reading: °F 84
